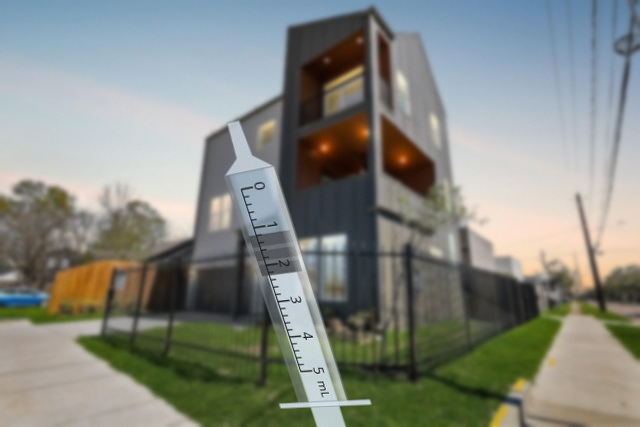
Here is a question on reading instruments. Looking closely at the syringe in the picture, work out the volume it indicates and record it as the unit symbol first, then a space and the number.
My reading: mL 1.2
